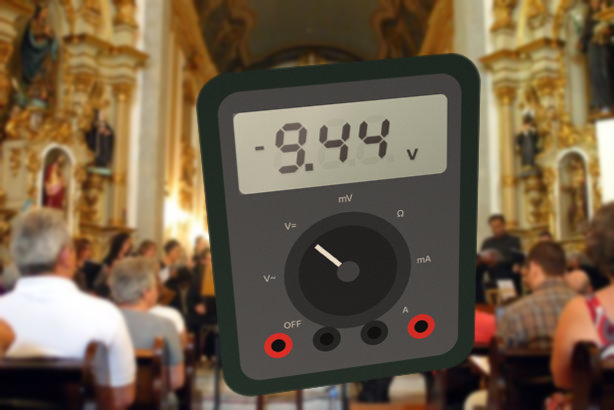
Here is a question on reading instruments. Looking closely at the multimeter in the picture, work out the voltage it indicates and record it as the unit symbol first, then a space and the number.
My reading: V -9.44
